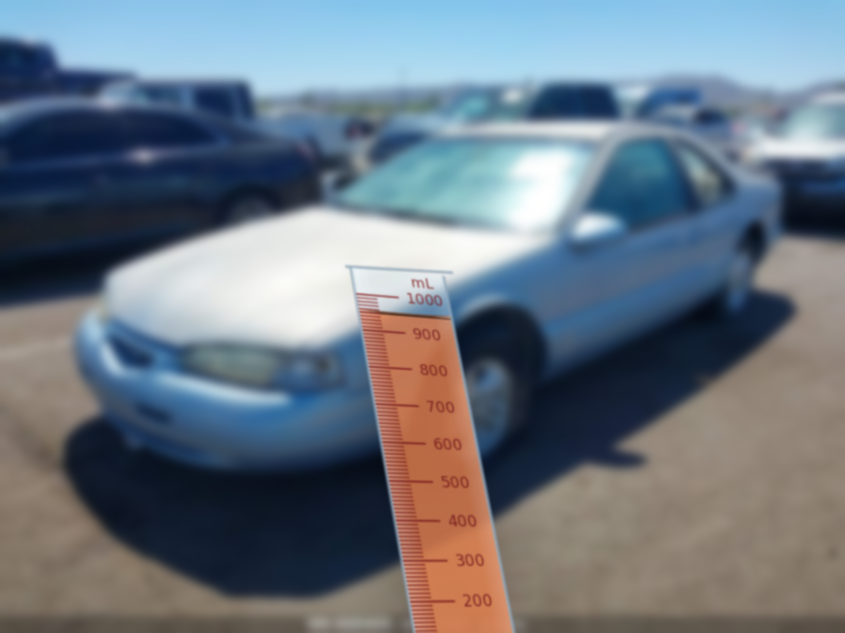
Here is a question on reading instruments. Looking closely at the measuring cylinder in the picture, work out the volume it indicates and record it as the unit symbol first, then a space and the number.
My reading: mL 950
